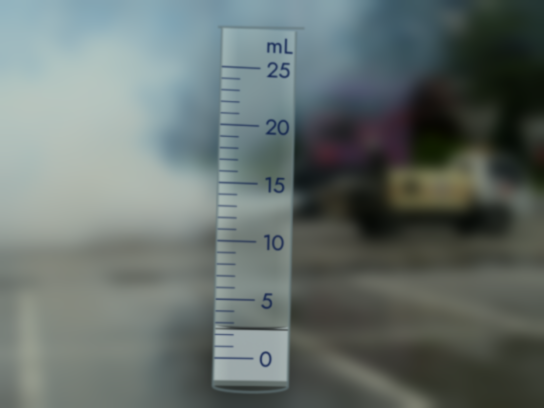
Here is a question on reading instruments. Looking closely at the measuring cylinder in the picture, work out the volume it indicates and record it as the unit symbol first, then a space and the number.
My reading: mL 2.5
